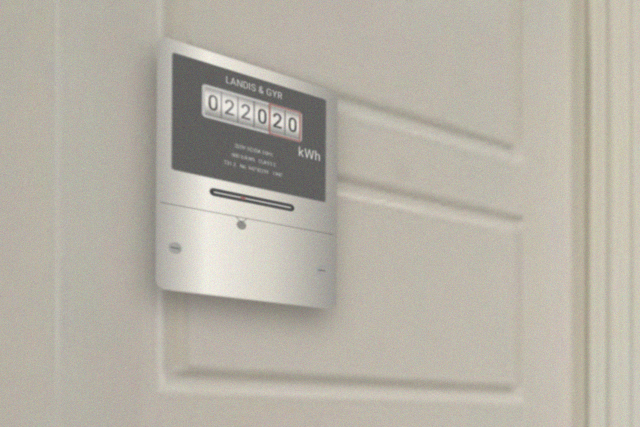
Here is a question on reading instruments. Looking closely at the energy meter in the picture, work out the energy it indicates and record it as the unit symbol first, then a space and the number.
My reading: kWh 220.20
